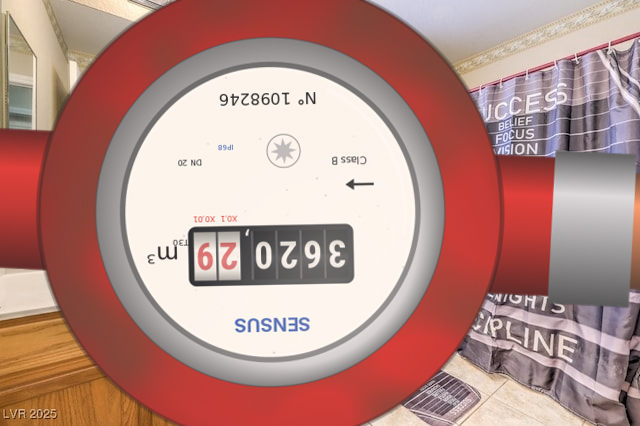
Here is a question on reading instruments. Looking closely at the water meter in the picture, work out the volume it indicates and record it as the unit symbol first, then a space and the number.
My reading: m³ 3620.29
